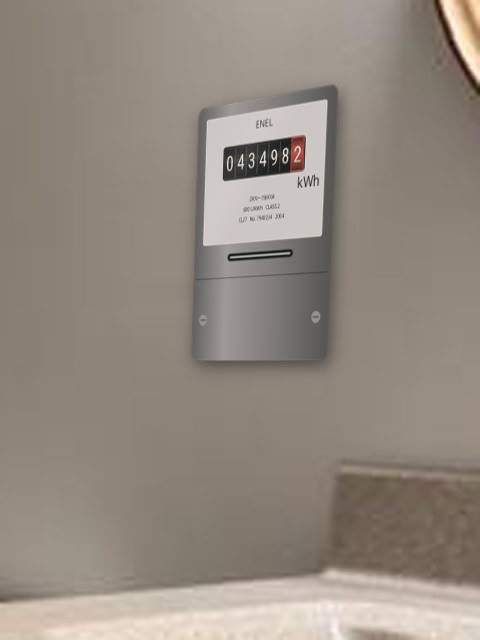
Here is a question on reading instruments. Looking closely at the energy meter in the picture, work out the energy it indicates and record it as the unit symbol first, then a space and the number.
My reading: kWh 43498.2
